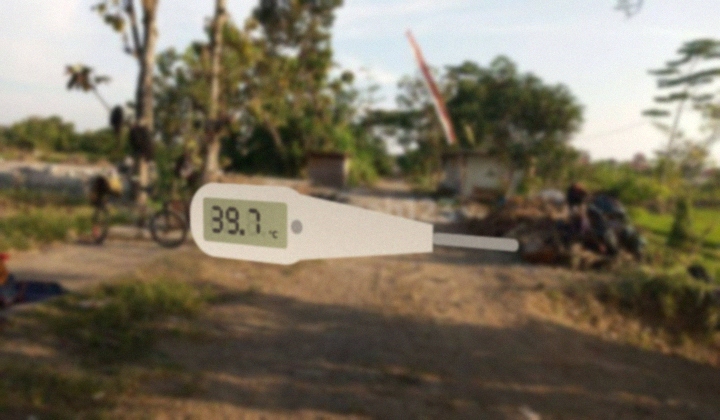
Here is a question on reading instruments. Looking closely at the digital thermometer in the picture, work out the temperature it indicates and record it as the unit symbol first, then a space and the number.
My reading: °C 39.7
